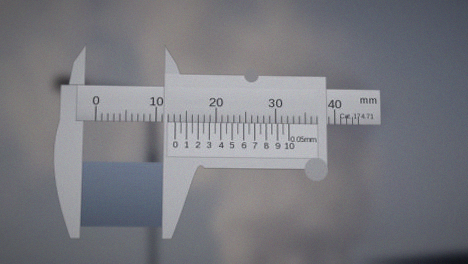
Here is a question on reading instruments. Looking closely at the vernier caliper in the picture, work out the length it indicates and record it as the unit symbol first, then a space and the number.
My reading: mm 13.2
